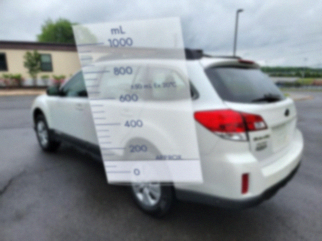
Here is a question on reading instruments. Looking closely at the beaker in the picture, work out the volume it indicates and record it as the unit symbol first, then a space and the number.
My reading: mL 100
